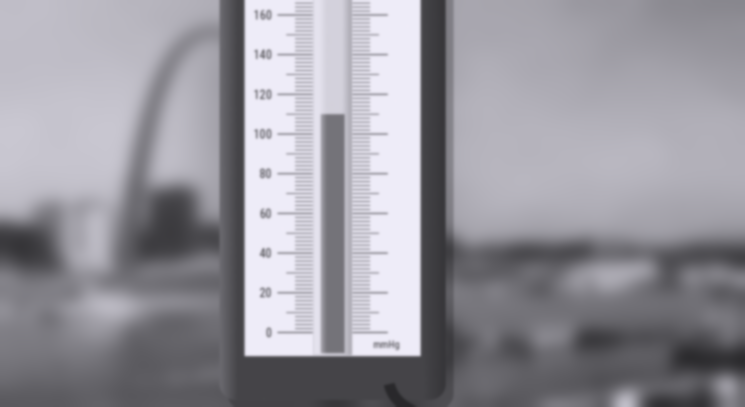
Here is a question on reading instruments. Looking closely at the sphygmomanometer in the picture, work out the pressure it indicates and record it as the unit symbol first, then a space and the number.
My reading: mmHg 110
